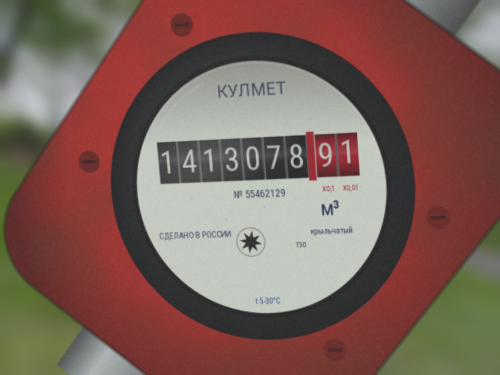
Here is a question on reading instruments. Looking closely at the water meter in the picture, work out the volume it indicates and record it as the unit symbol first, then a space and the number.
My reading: m³ 1413078.91
